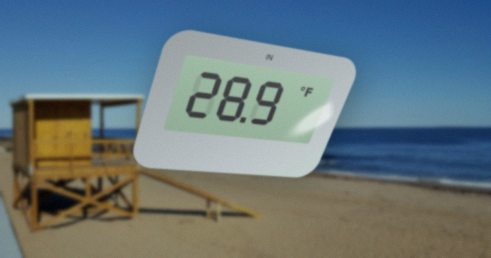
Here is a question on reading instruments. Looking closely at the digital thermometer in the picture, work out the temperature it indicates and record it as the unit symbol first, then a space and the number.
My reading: °F 28.9
